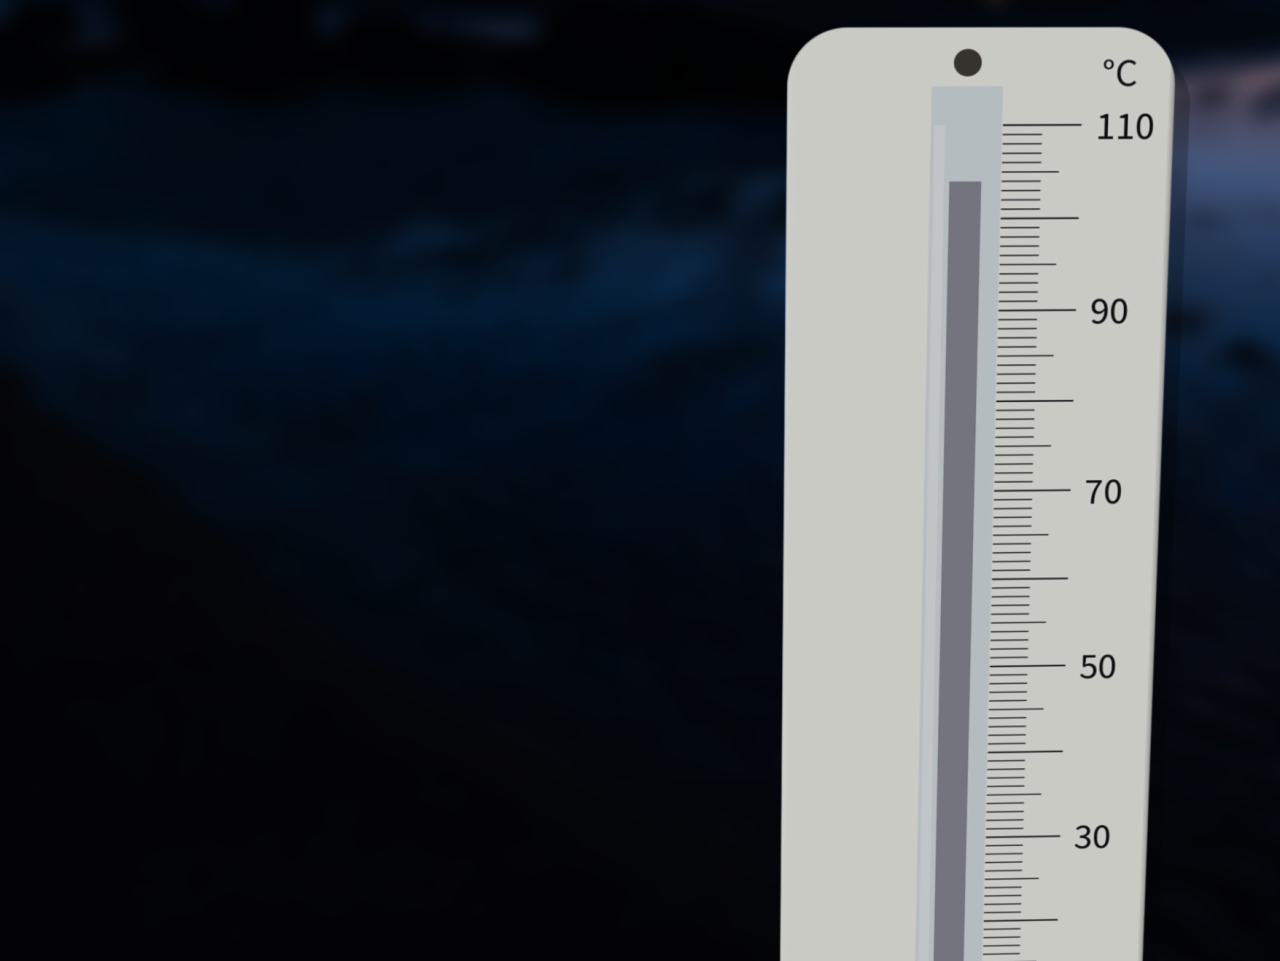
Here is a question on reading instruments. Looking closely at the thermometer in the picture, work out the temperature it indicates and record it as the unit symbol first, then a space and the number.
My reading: °C 104
